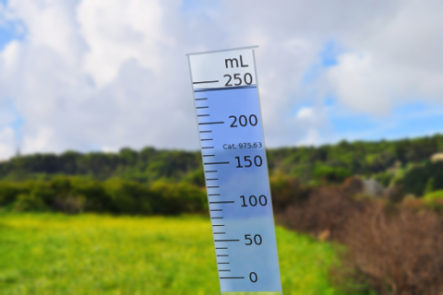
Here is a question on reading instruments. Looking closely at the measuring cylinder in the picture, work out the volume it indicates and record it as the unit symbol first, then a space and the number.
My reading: mL 240
